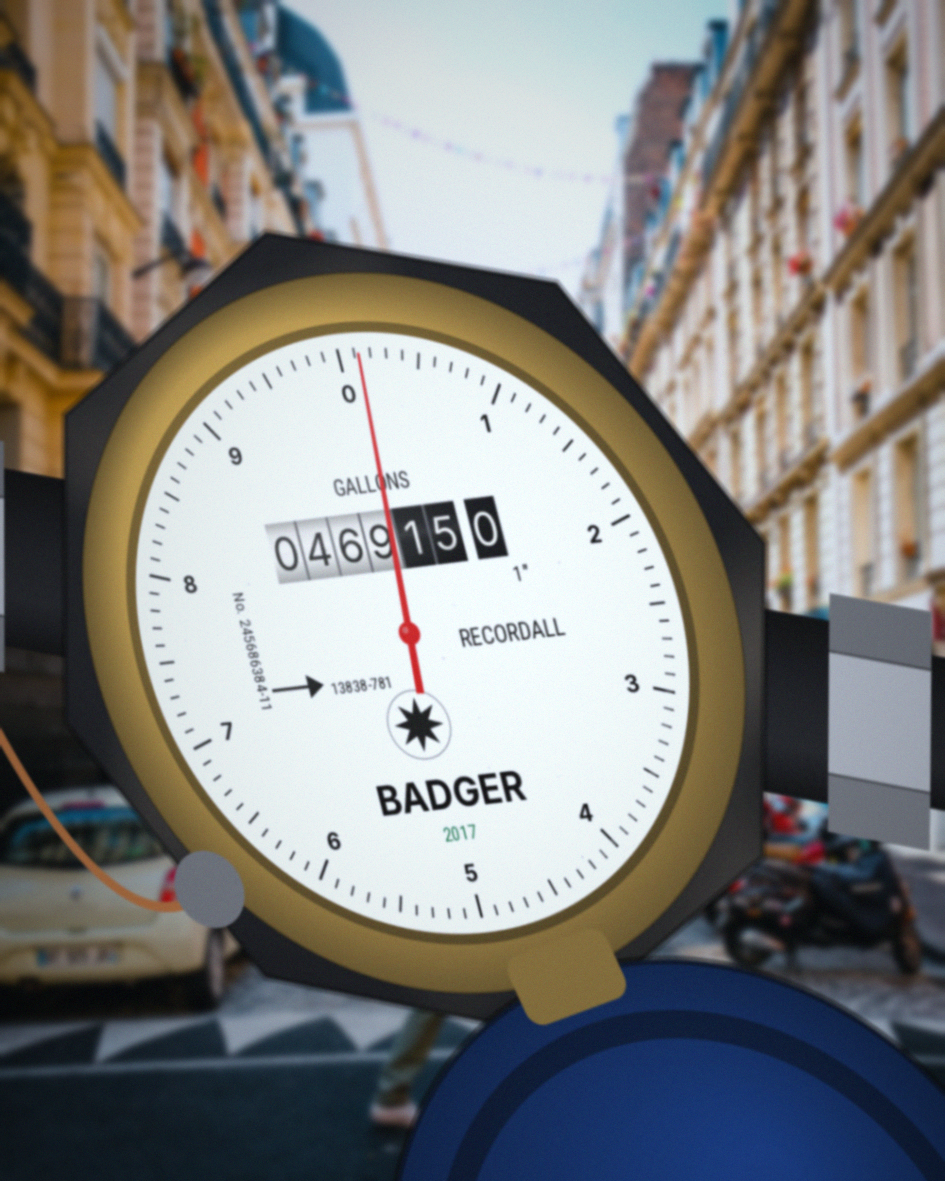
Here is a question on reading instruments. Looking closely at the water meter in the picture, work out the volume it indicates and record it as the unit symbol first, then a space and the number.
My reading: gal 469150.1
